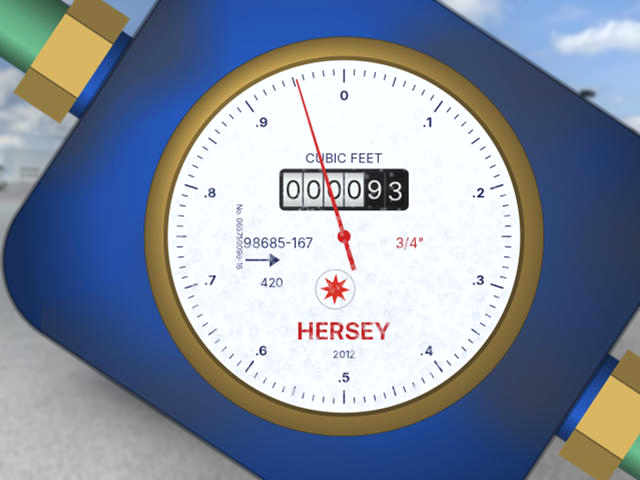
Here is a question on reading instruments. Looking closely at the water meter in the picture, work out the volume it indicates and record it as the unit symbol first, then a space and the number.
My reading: ft³ 92.95
